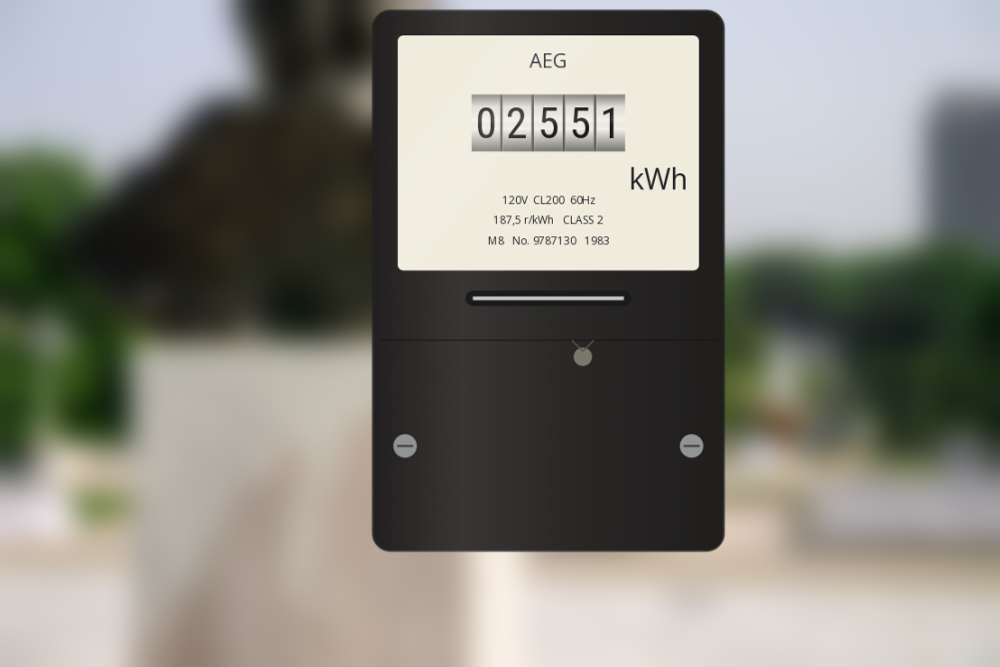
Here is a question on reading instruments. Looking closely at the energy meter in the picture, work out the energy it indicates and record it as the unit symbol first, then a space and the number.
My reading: kWh 2551
